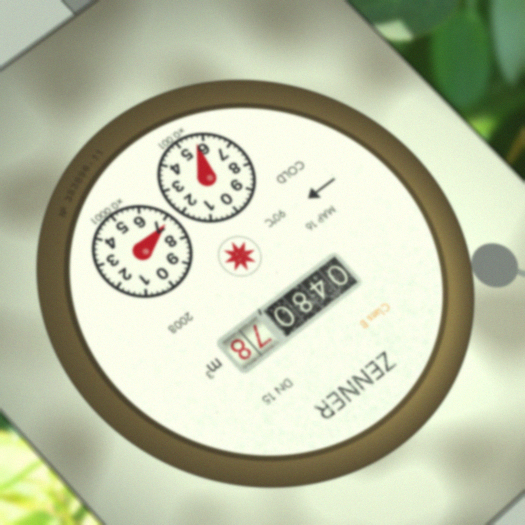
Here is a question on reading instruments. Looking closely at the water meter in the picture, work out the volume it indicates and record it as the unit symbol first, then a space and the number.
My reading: m³ 480.7857
